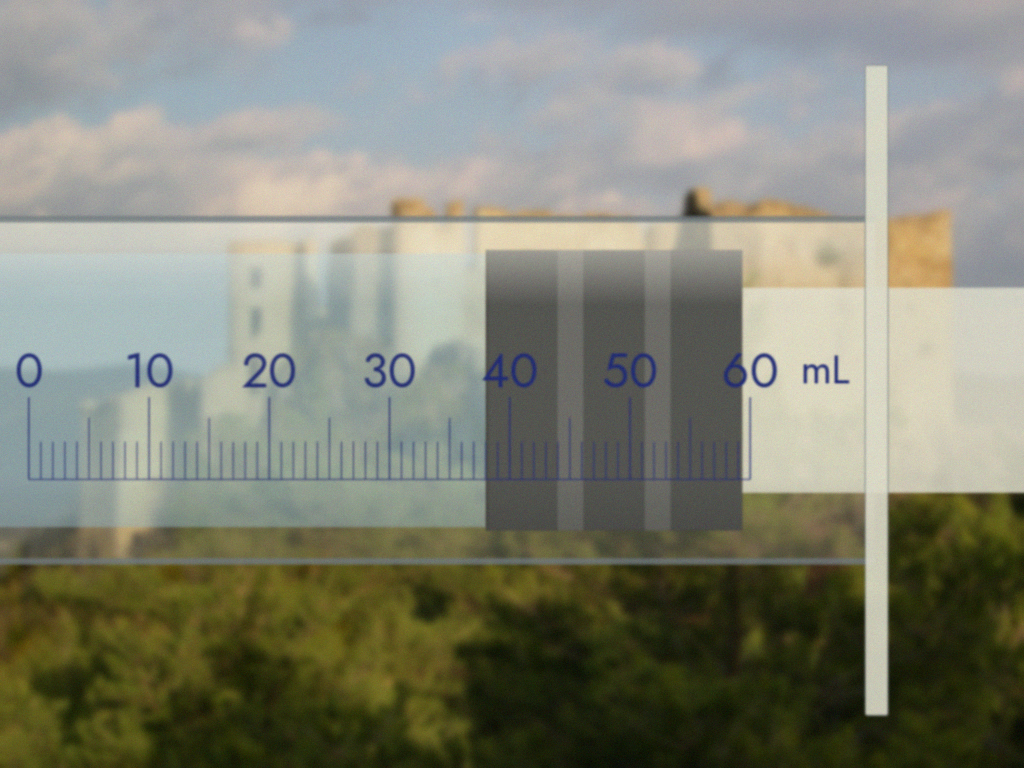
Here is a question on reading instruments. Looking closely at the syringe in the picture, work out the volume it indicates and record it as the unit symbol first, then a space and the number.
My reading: mL 38
